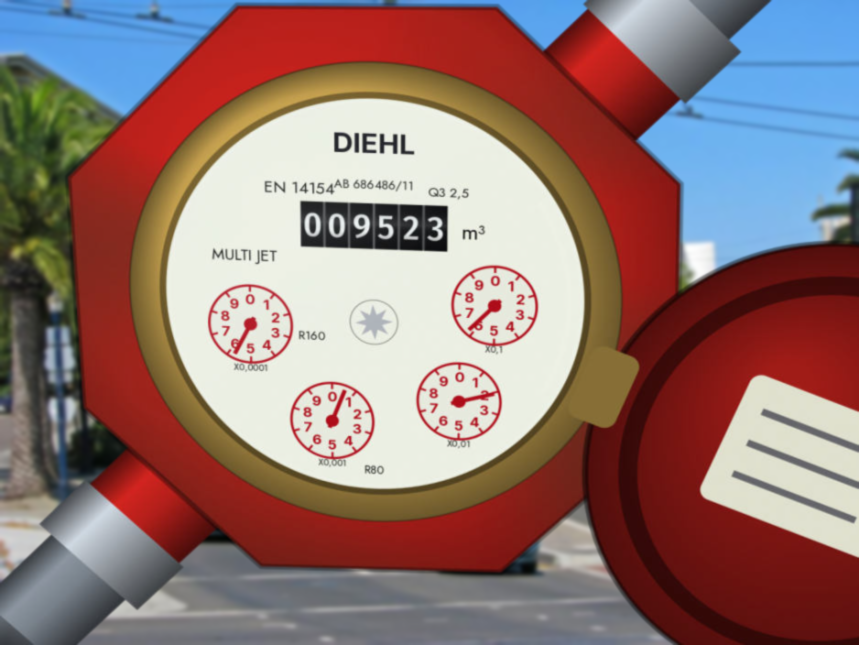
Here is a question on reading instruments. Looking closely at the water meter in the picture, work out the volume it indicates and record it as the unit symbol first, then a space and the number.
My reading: m³ 9523.6205
